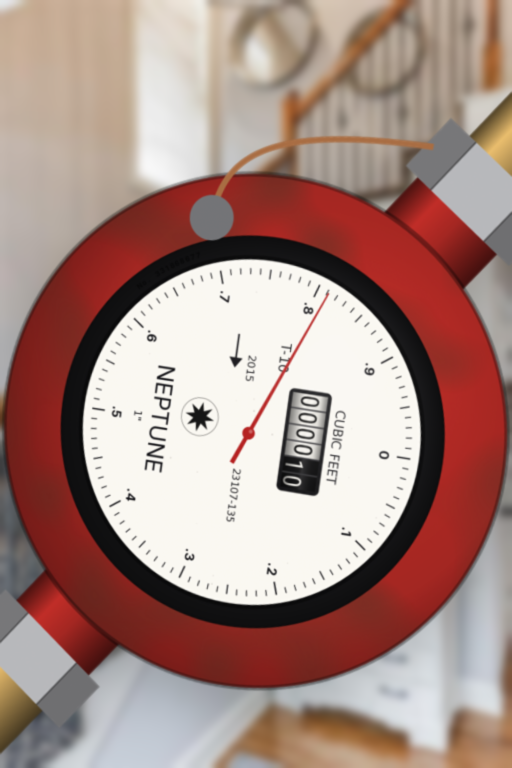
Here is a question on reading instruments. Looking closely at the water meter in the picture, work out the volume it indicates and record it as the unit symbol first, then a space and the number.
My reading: ft³ 9.81
